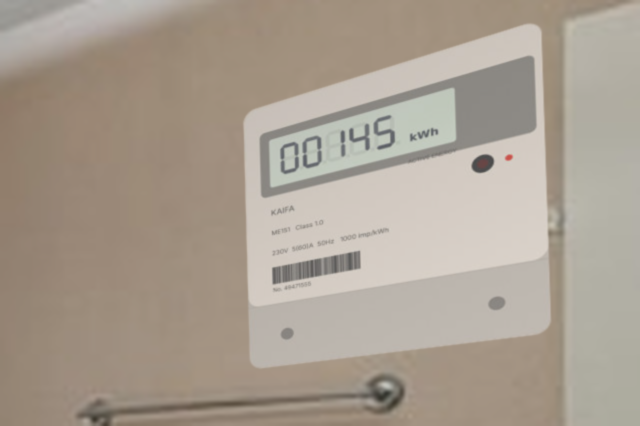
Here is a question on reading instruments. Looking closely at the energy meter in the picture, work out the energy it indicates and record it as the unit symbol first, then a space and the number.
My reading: kWh 145
